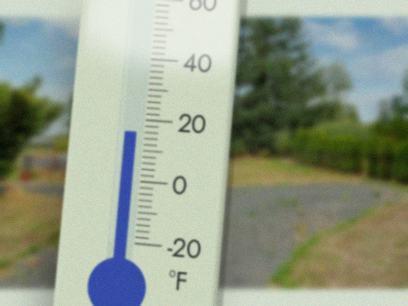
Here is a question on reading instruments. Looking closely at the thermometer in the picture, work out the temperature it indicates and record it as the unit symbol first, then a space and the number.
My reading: °F 16
